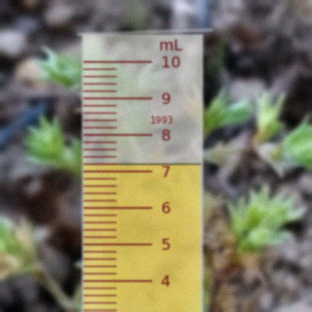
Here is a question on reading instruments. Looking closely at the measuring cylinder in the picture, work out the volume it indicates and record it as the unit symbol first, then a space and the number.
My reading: mL 7.2
